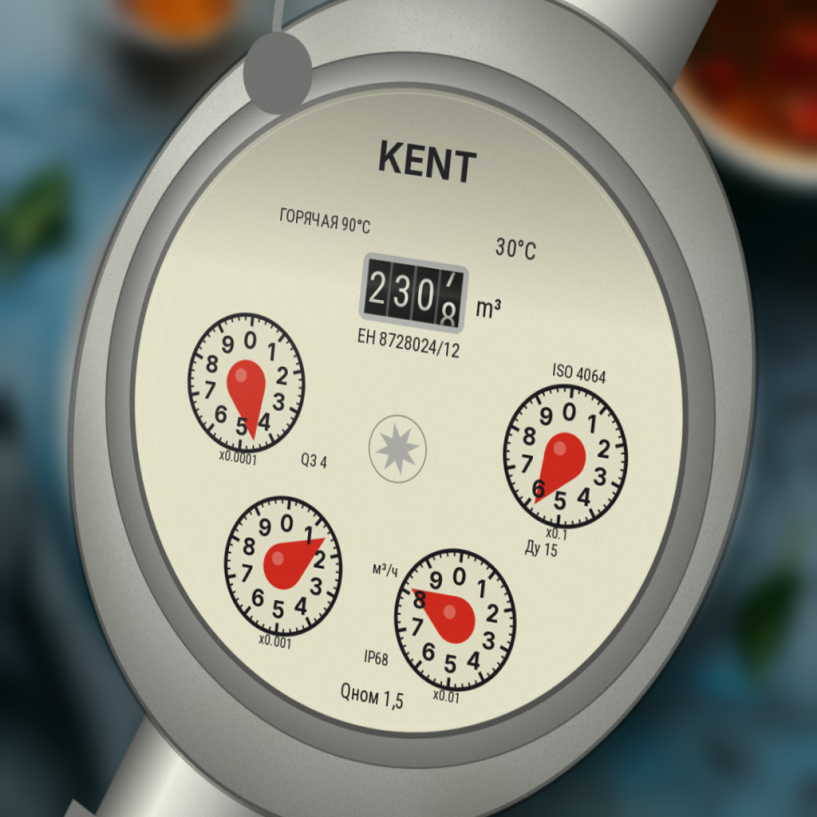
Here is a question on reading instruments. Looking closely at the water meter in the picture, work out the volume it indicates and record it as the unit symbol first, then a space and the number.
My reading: m³ 2307.5814
